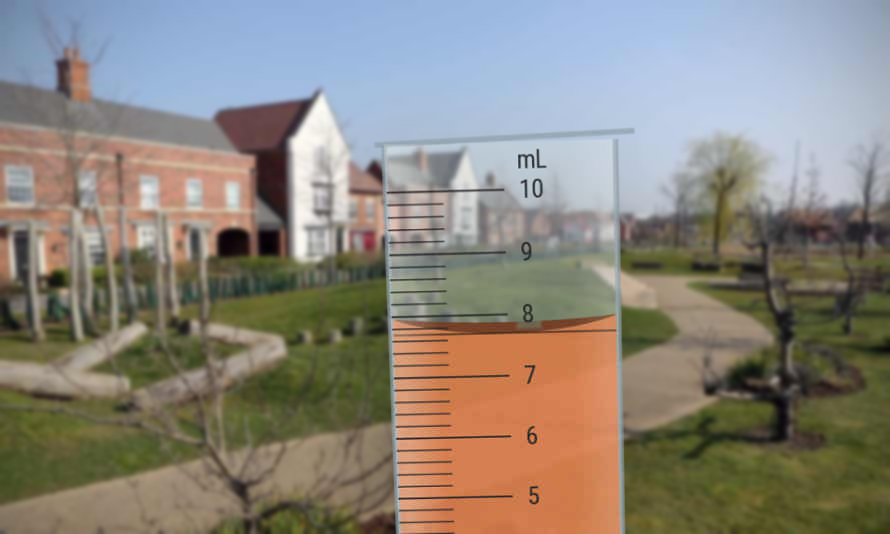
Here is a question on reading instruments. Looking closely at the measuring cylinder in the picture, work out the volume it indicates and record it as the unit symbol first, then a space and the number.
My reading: mL 7.7
